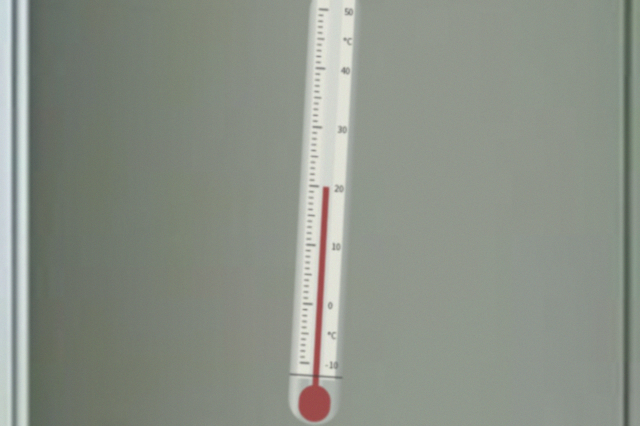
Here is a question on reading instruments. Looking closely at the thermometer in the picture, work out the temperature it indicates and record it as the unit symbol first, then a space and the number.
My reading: °C 20
